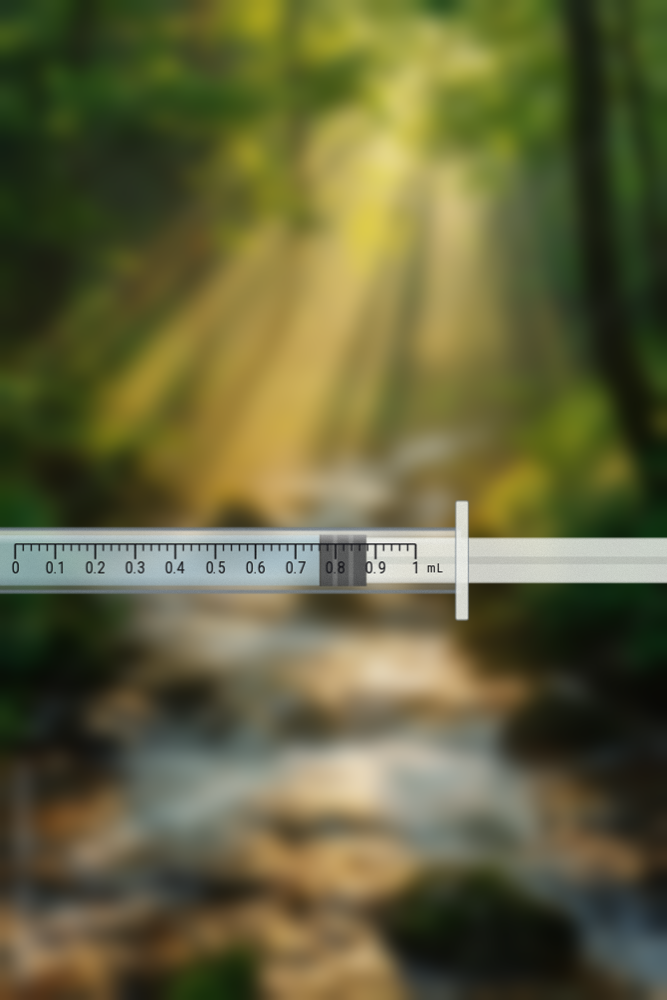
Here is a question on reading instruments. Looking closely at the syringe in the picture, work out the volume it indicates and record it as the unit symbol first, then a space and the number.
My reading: mL 0.76
